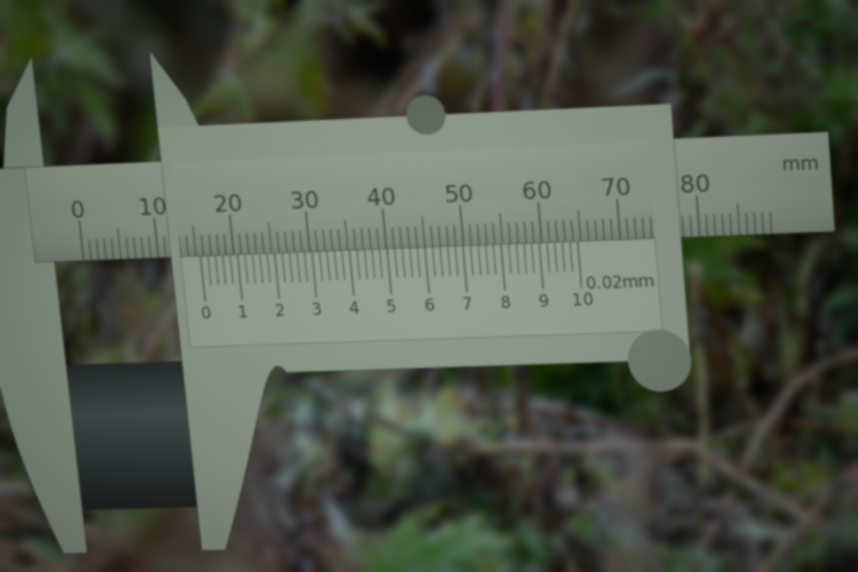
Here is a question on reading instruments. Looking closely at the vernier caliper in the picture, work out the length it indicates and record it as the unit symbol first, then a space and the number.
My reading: mm 15.6
